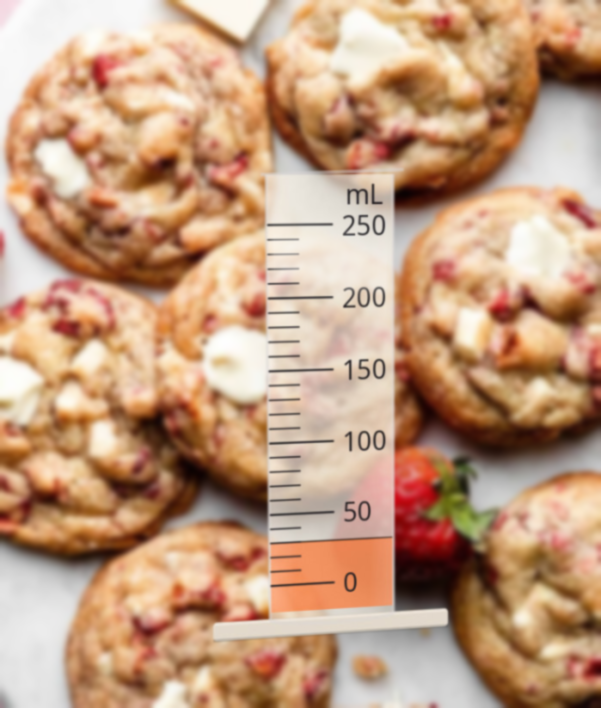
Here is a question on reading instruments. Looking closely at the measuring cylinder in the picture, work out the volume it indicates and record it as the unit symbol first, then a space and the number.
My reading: mL 30
